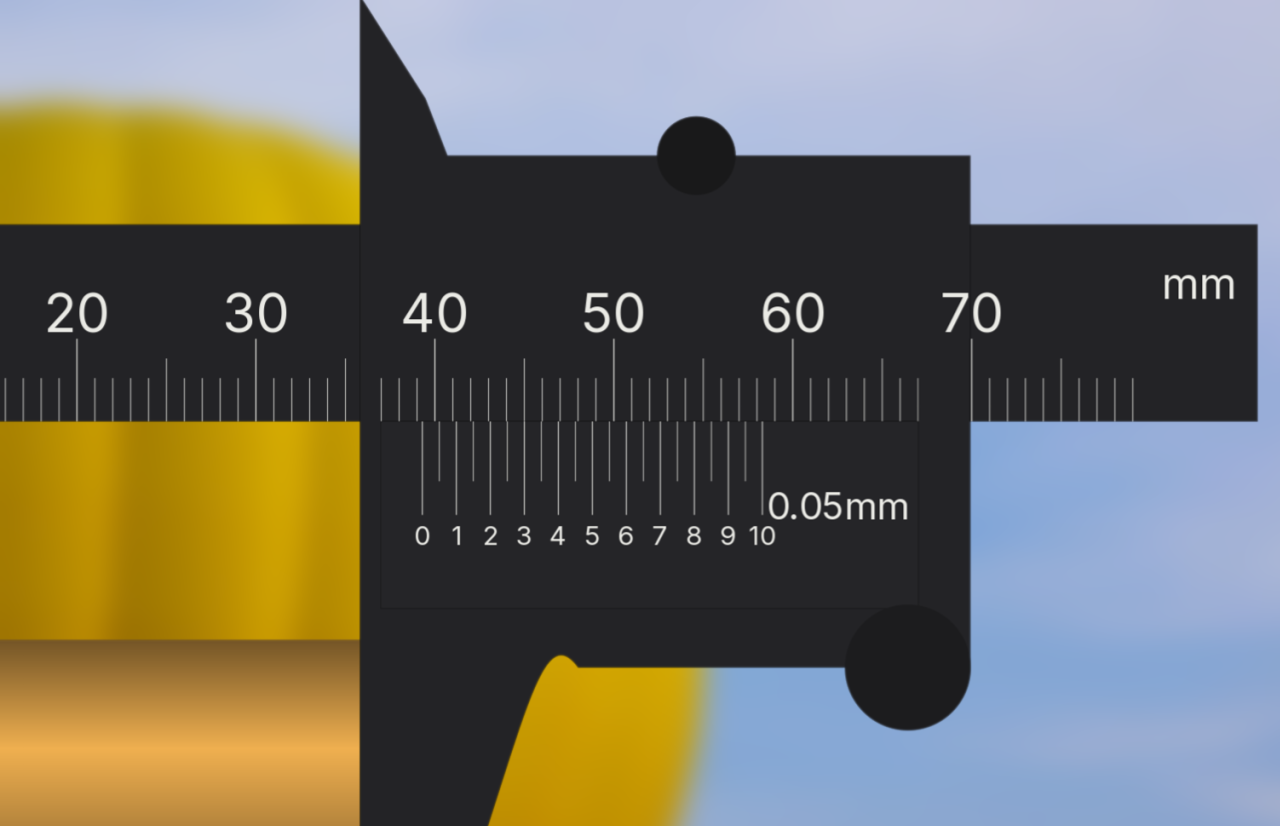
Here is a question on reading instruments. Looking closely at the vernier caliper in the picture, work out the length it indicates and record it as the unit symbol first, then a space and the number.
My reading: mm 39.3
